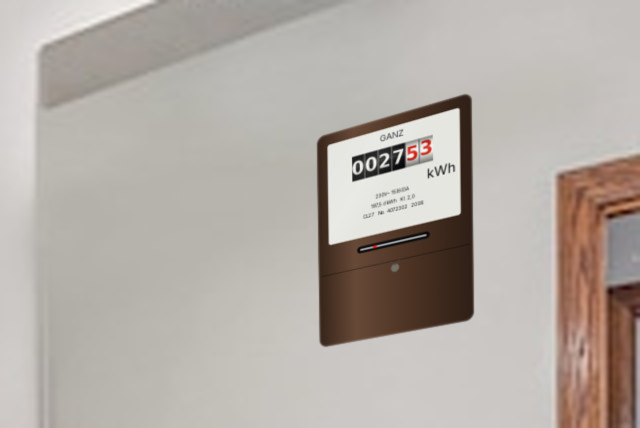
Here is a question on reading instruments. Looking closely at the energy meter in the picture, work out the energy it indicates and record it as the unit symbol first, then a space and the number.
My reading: kWh 27.53
